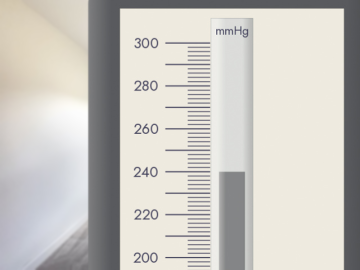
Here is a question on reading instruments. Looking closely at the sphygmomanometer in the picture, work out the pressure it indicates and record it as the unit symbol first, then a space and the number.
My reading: mmHg 240
